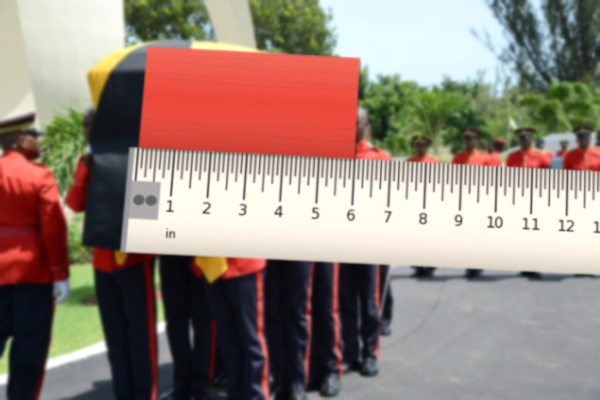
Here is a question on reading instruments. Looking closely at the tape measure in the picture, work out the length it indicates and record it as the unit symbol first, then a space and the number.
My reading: in 6
